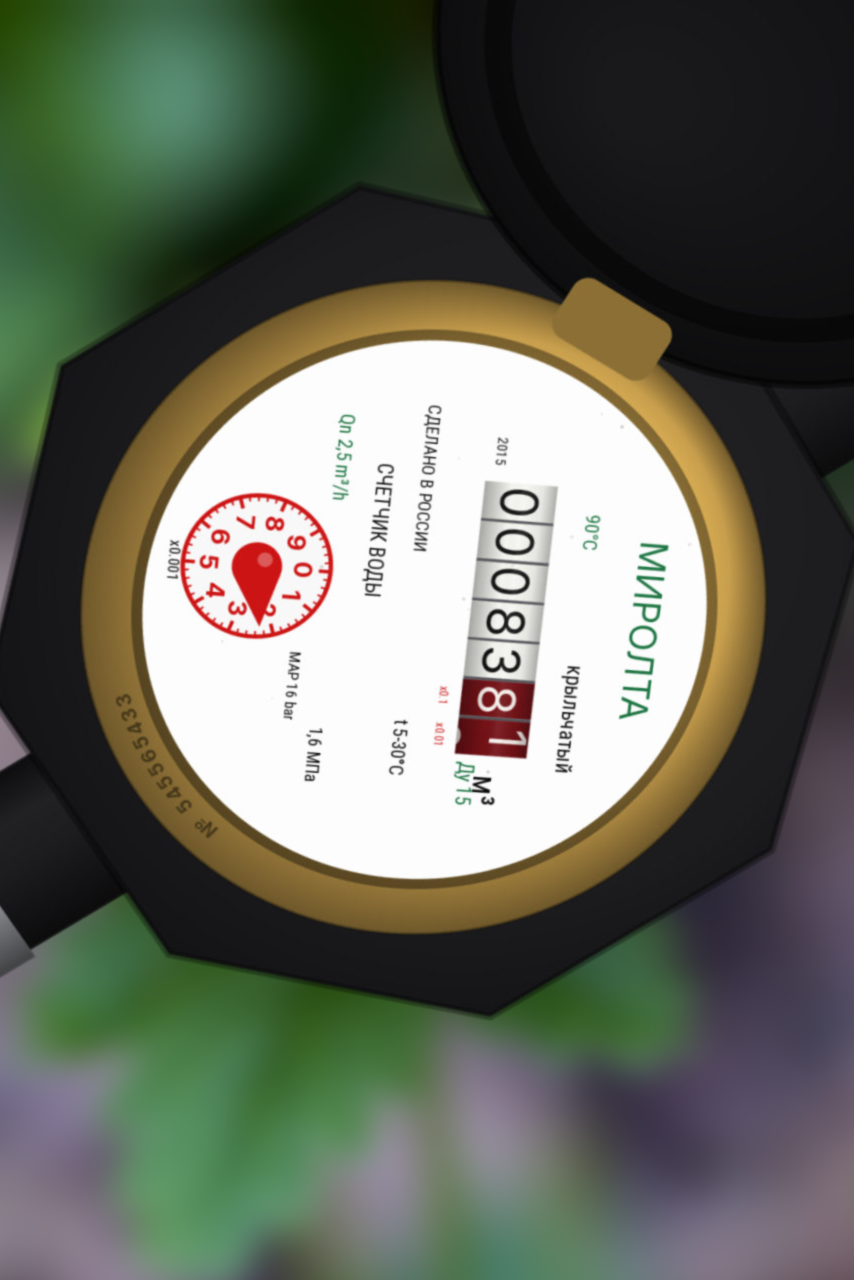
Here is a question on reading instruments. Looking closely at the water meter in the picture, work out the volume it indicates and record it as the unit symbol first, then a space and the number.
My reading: m³ 83.812
